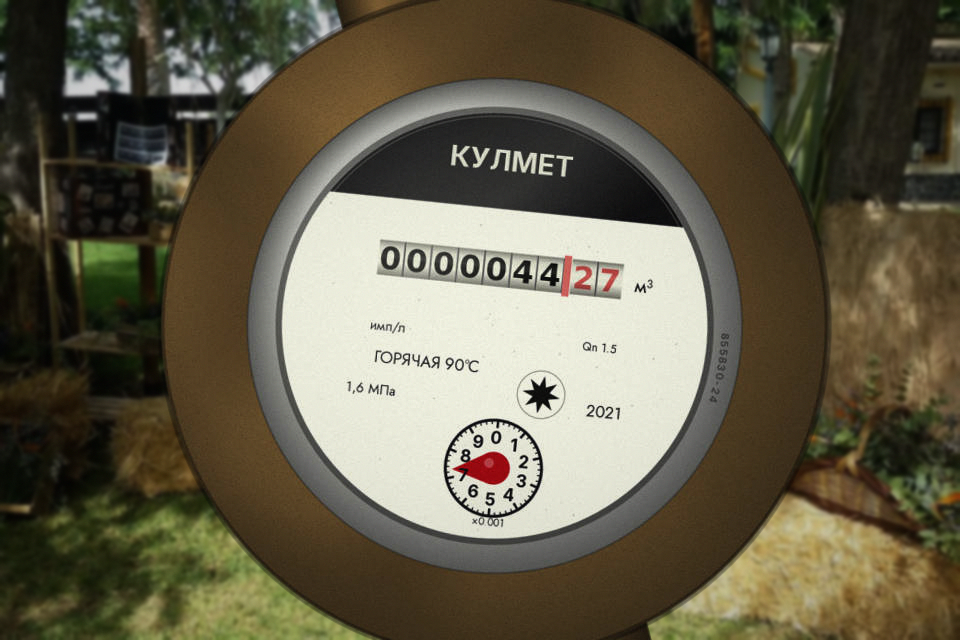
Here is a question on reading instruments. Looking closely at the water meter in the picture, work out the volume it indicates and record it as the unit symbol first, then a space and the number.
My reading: m³ 44.277
